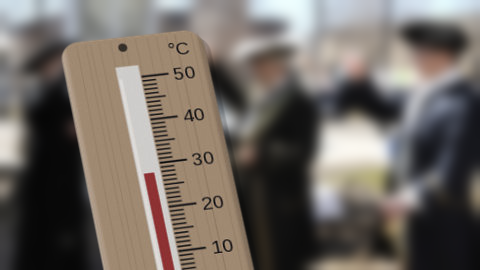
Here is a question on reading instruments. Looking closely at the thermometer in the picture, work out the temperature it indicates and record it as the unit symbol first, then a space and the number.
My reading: °C 28
